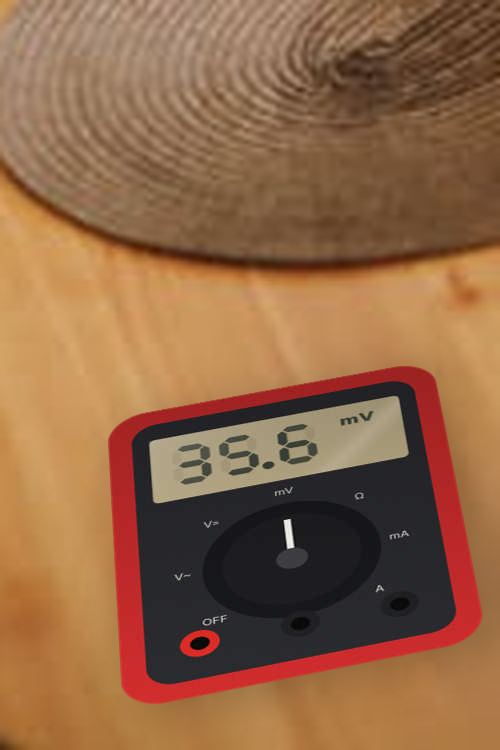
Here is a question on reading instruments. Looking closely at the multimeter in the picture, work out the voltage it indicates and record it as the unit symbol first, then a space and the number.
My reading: mV 35.6
